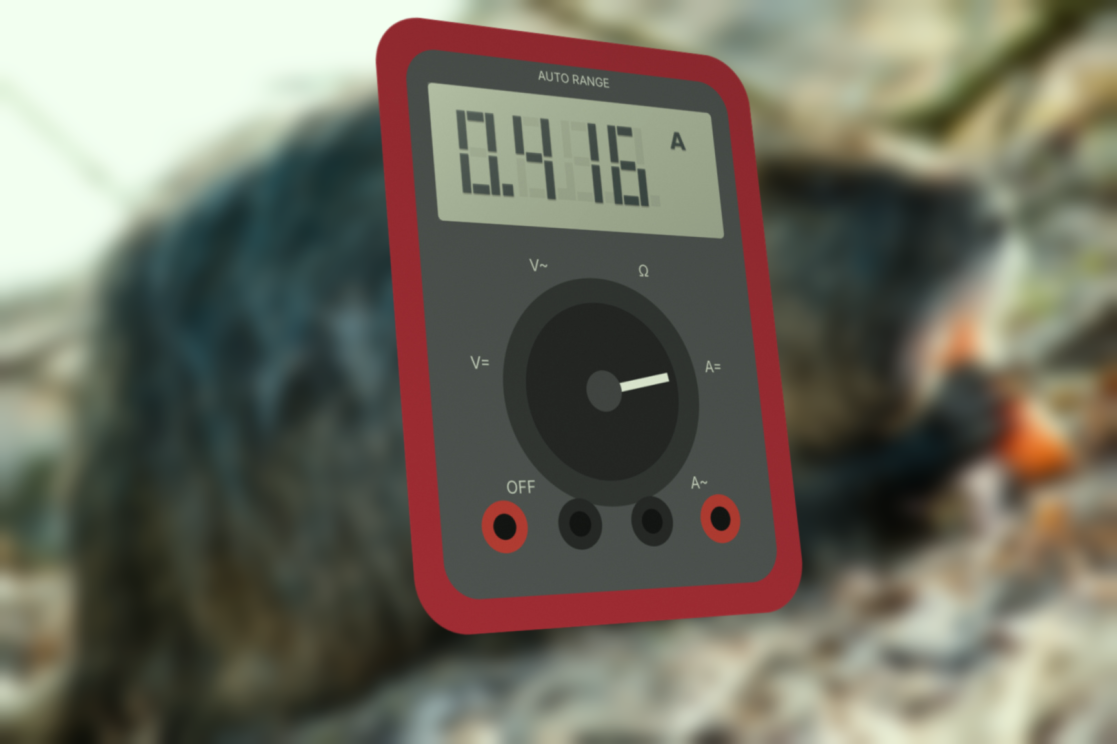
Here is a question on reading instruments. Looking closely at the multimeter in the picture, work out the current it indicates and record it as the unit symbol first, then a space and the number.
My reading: A 0.416
